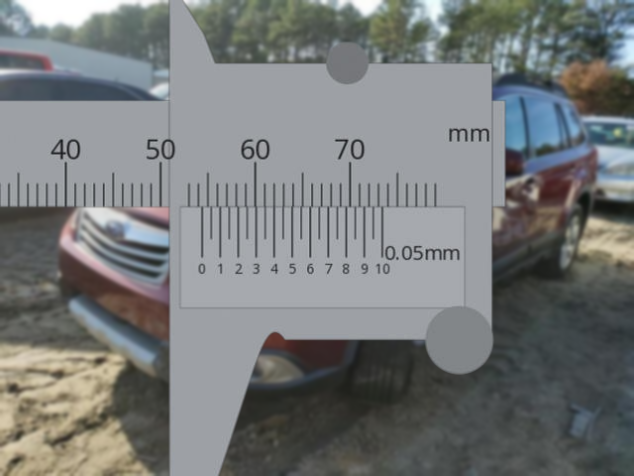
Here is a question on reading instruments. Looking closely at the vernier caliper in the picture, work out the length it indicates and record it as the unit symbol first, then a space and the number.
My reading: mm 54.4
